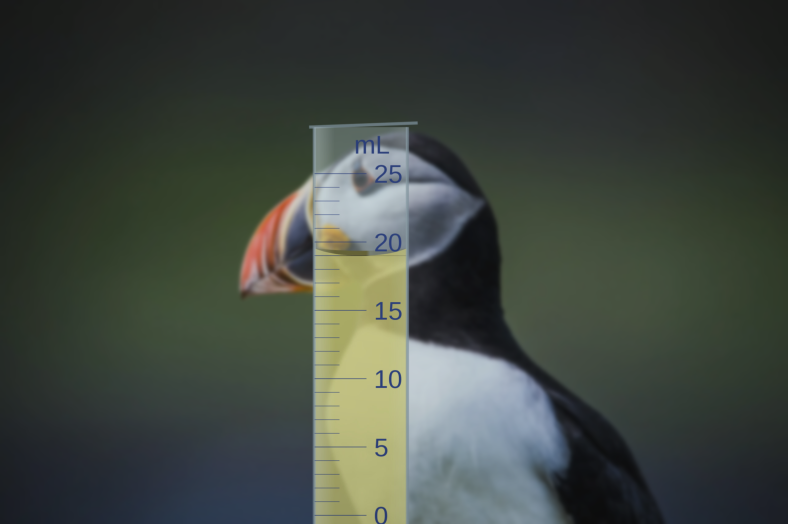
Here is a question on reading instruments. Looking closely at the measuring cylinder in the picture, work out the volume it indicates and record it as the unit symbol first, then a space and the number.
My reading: mL 19
